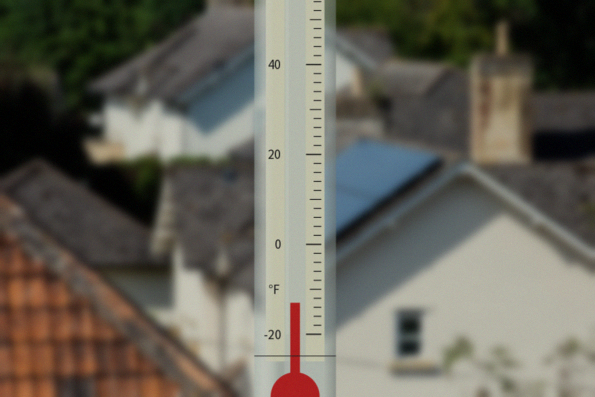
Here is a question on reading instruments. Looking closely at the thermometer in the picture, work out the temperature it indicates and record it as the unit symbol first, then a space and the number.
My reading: °F -13
